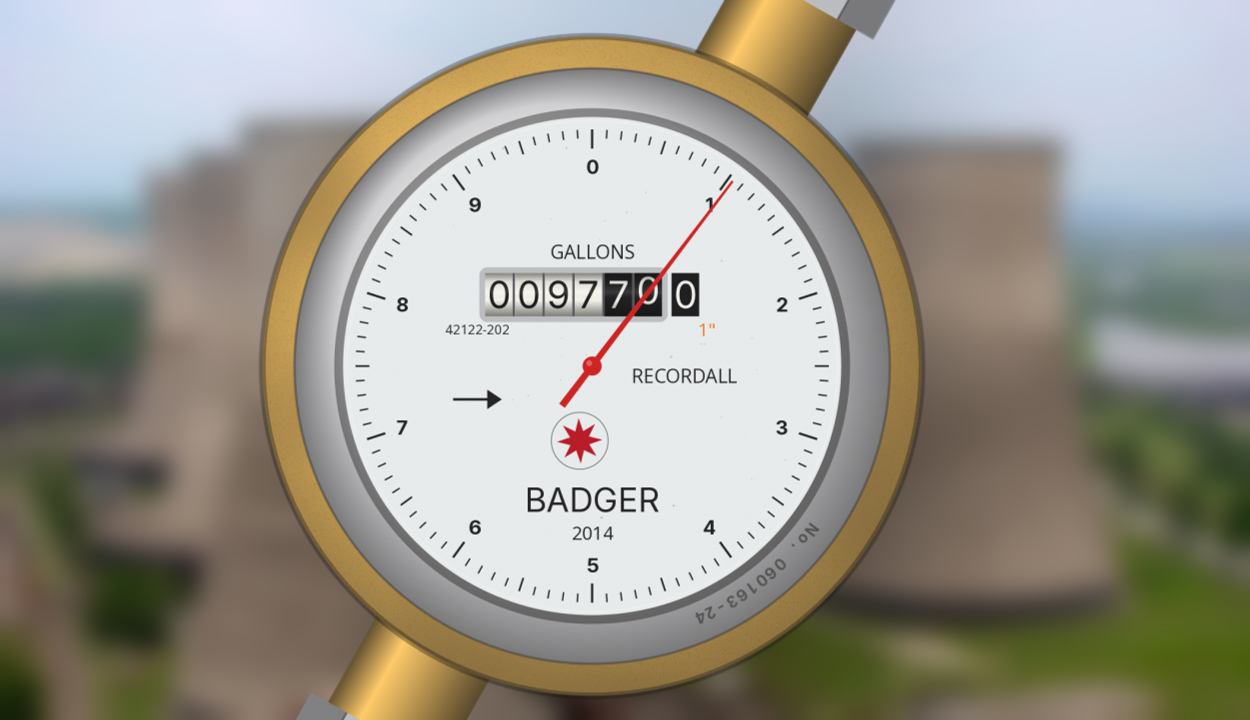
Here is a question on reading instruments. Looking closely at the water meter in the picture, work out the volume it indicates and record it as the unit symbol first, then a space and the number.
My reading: gal 97701.0
